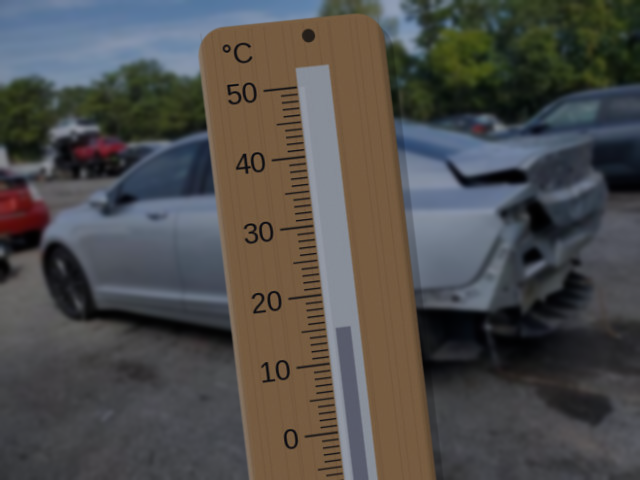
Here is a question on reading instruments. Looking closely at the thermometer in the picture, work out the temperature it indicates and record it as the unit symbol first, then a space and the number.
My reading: °C 15
